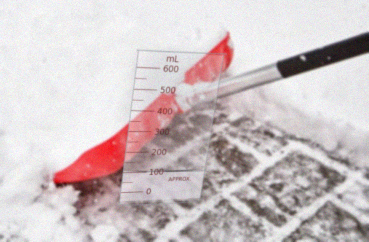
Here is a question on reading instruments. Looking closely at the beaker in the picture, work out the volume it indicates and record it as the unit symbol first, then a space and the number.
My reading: mL 100
